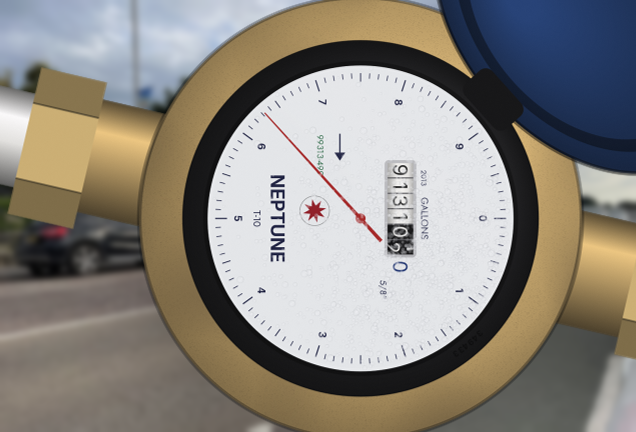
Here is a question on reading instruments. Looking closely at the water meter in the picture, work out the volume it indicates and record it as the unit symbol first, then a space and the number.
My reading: gal 9131016.3
